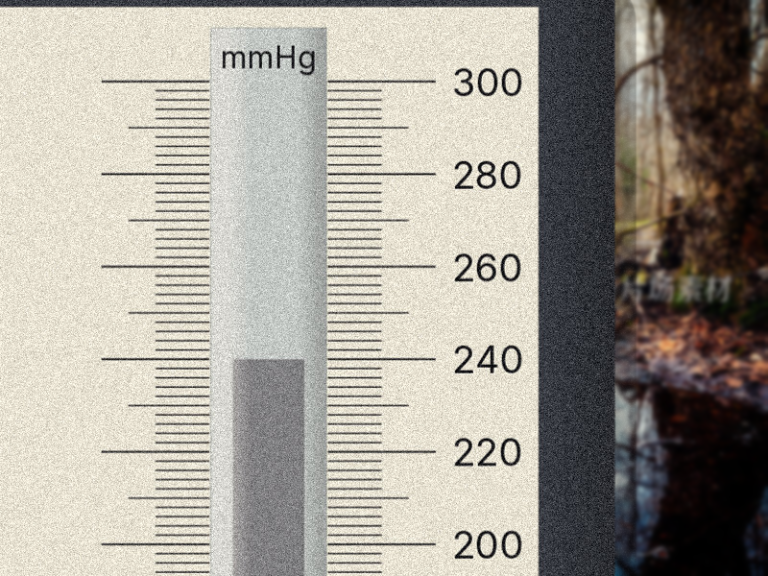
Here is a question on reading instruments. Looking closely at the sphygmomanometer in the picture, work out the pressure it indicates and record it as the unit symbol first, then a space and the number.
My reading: mmHg 240
